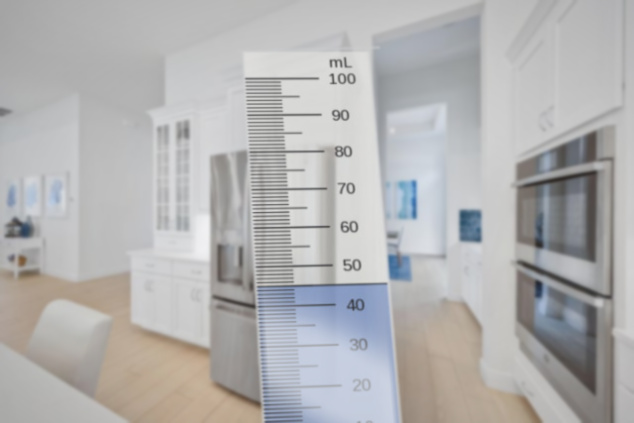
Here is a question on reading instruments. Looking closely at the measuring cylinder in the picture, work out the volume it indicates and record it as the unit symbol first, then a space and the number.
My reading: mL 45
